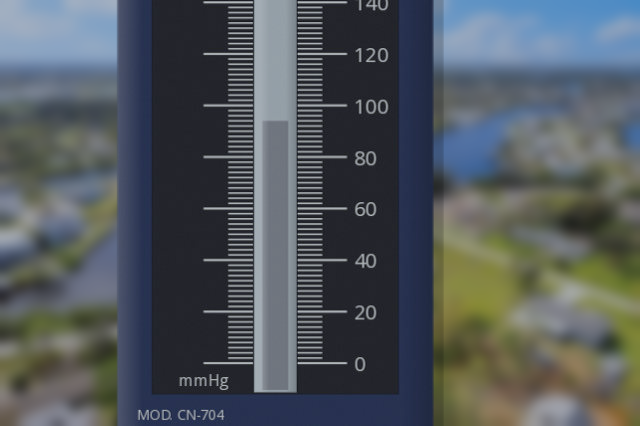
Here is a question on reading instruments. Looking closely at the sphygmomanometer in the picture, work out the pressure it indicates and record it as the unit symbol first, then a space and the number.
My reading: mmHg 94
